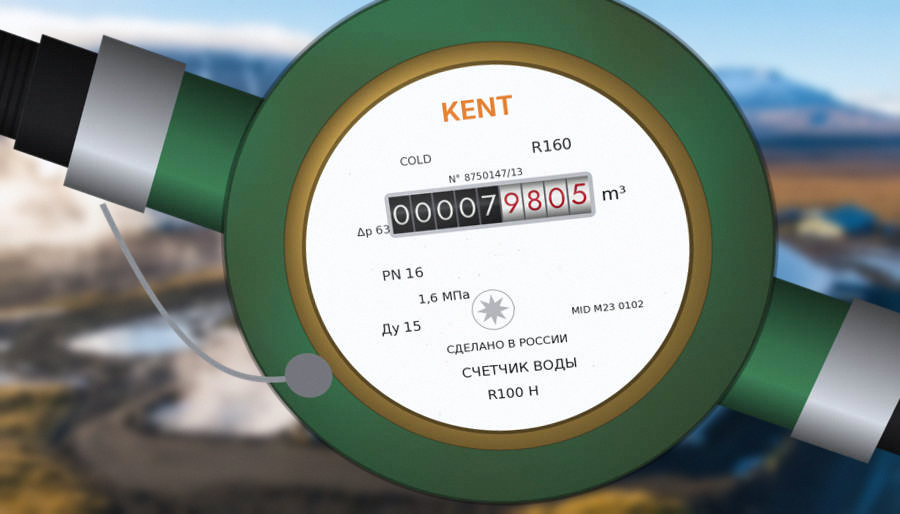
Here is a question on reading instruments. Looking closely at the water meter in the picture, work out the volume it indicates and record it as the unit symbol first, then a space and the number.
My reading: m³ 7.9805
